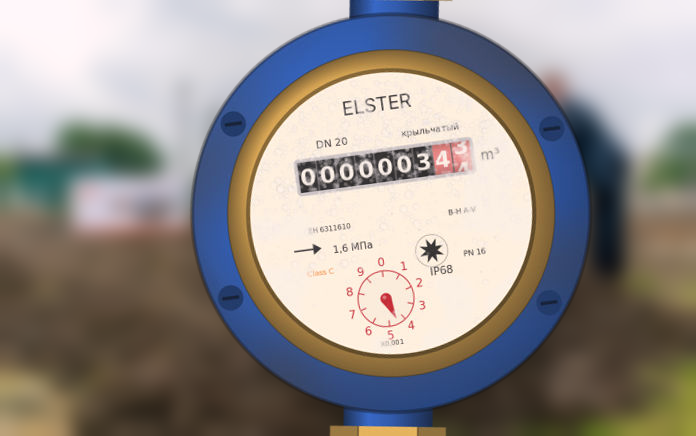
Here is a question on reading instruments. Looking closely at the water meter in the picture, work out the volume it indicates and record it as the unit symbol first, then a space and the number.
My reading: m³ 3.434
